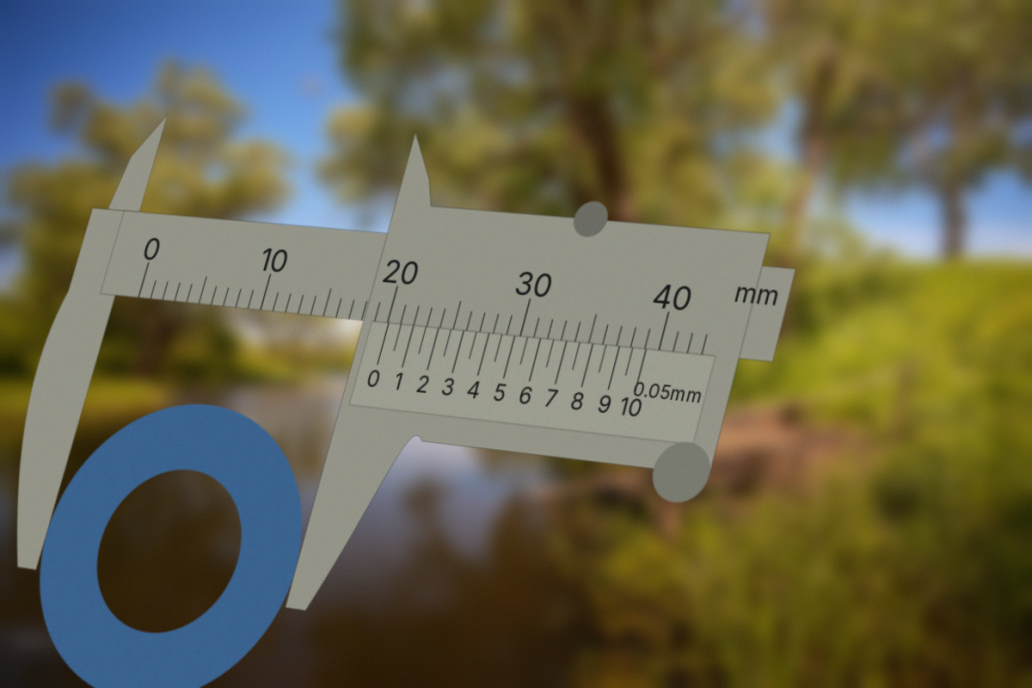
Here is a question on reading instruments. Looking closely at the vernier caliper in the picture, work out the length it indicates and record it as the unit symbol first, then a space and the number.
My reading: mm 20.1
